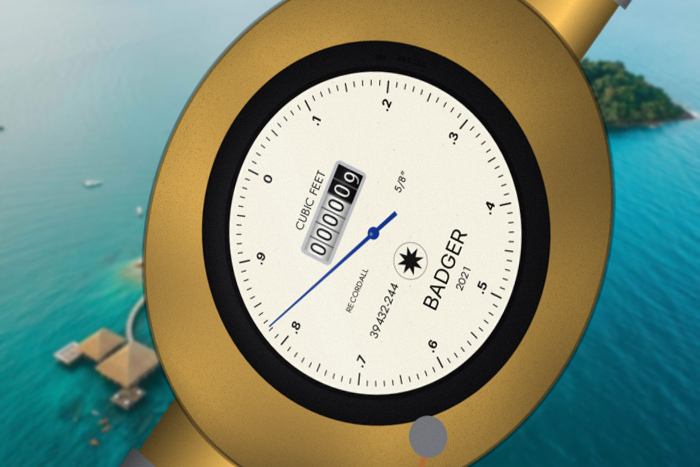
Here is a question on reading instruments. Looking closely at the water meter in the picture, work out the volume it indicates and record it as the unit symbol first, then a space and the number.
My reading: ft³ 8.82
